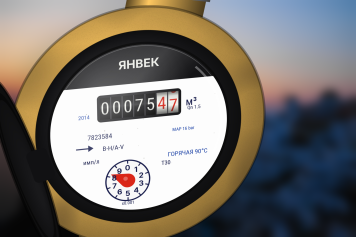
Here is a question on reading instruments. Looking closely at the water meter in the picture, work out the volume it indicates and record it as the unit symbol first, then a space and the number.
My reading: m³ 75.468
